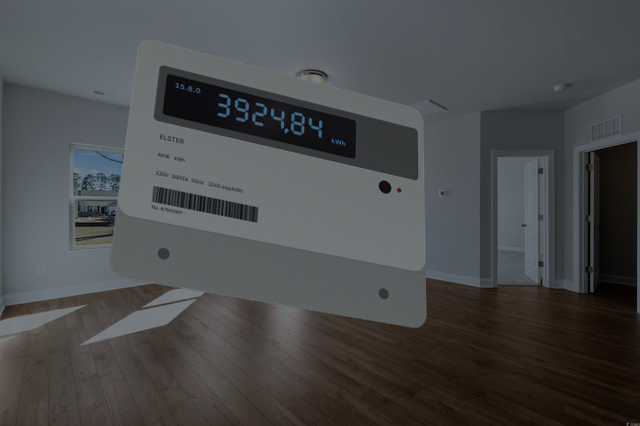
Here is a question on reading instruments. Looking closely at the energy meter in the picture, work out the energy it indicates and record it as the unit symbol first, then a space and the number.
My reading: kWh 3924.84
